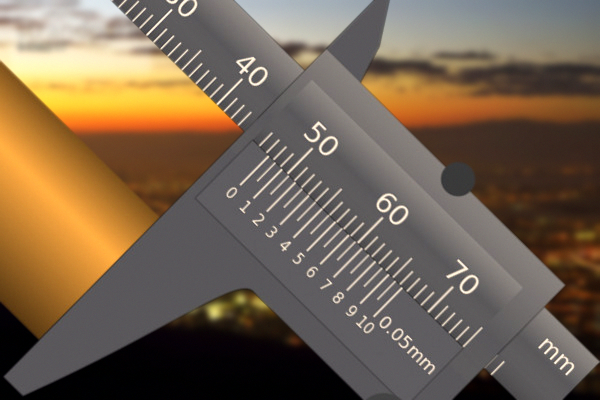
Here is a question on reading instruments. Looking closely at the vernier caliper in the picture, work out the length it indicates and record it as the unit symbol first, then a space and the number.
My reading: mm 47.4
